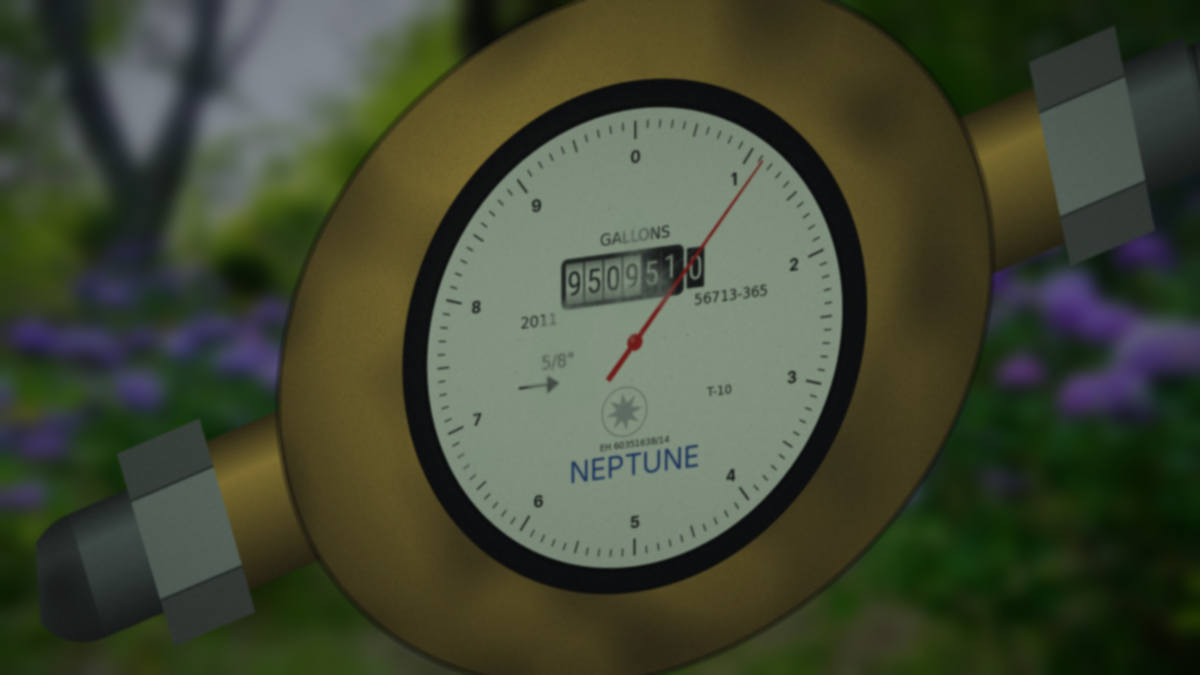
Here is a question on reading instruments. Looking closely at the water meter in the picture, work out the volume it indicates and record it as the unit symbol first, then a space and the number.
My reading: gal 9509511.1
